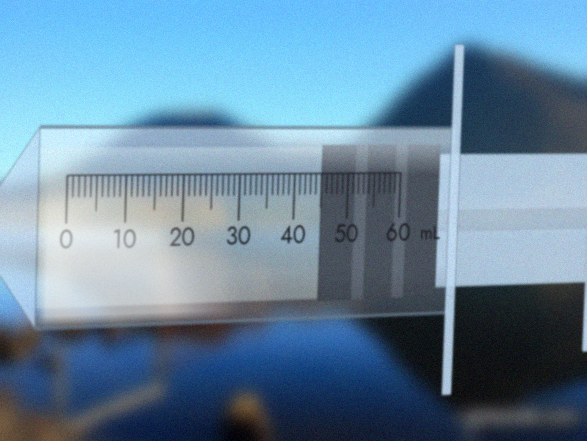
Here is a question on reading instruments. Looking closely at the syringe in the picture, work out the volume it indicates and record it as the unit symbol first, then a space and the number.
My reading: mL 45
